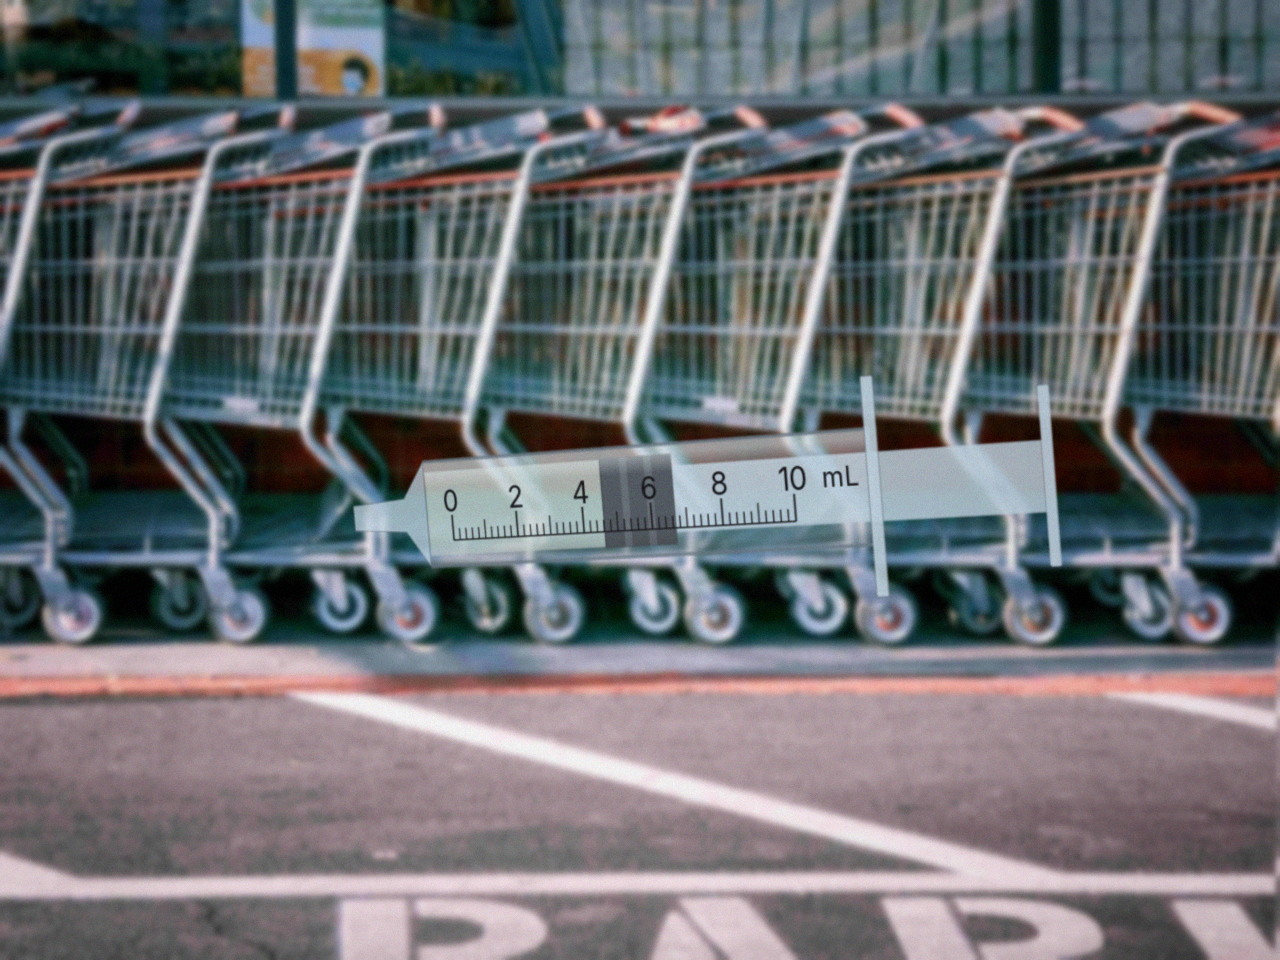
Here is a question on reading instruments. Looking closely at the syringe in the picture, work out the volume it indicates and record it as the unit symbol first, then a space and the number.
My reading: mL 4.6
